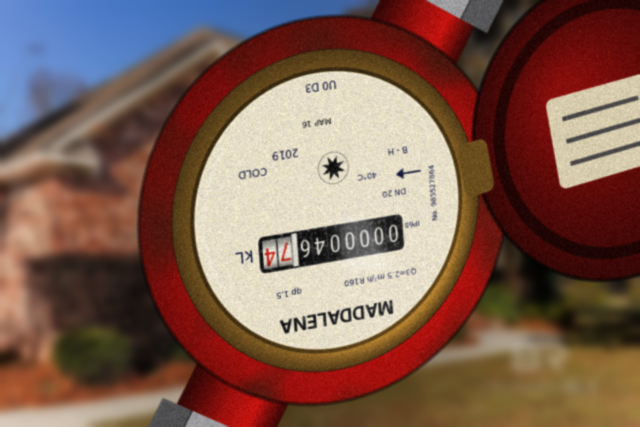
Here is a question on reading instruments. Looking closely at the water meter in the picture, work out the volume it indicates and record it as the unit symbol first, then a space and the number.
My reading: kL 46.74
